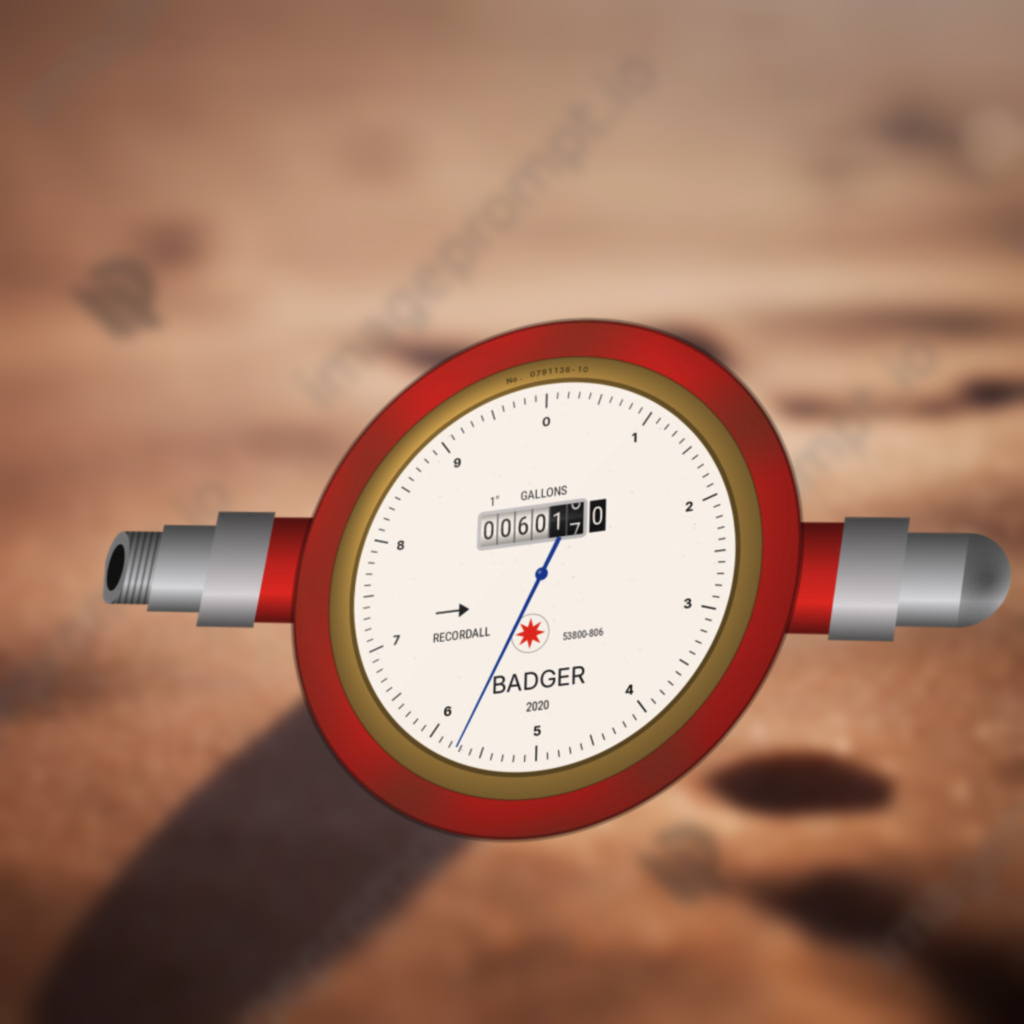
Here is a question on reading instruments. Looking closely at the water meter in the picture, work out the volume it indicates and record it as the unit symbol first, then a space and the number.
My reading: gal 60165.7
